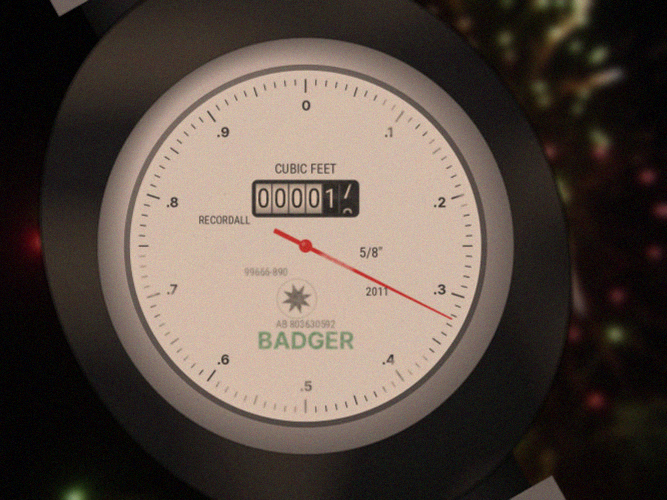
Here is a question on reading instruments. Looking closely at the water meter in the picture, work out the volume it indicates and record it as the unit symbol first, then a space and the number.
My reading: ft³ 17.32
